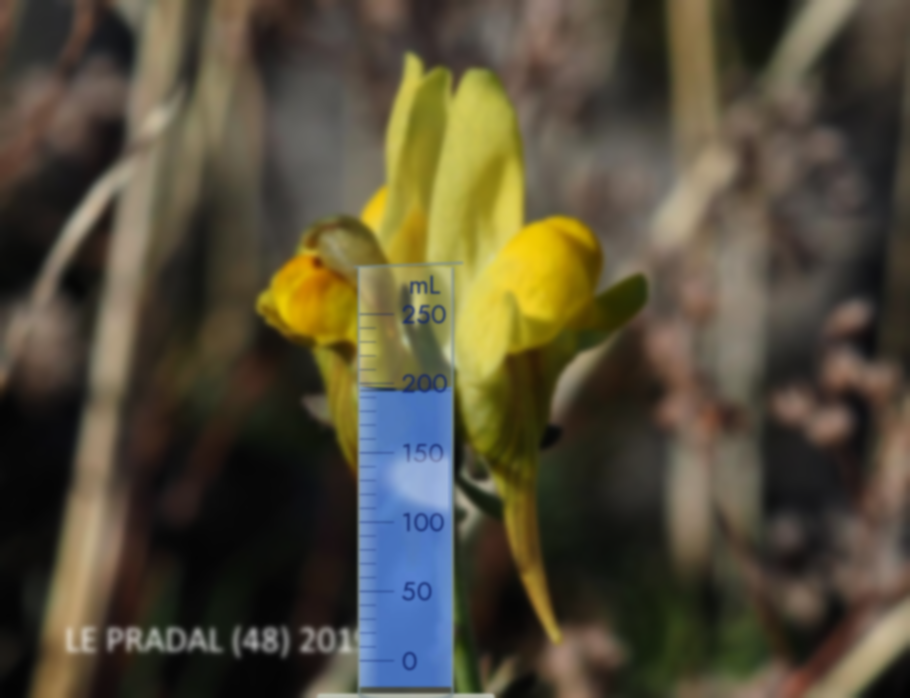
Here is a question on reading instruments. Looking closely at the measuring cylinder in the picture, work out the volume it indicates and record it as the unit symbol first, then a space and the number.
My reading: mL 195
